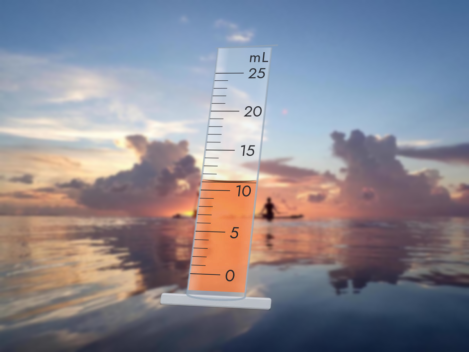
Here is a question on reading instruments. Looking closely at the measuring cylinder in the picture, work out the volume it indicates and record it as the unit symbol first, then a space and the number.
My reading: mL 11
